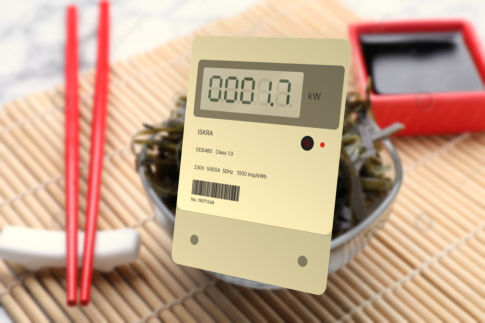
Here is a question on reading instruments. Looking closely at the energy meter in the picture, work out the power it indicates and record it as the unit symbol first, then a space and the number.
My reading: kW 1.7
